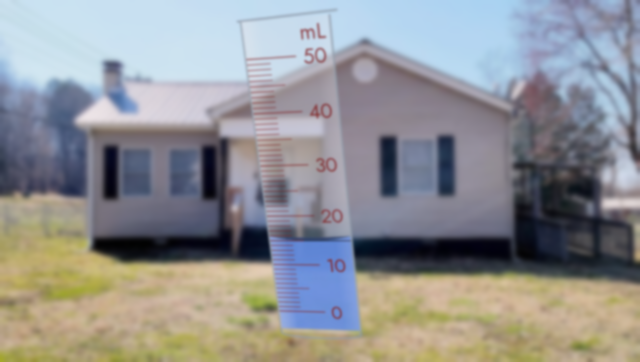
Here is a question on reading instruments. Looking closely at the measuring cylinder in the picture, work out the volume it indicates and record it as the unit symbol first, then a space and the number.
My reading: mL 15
